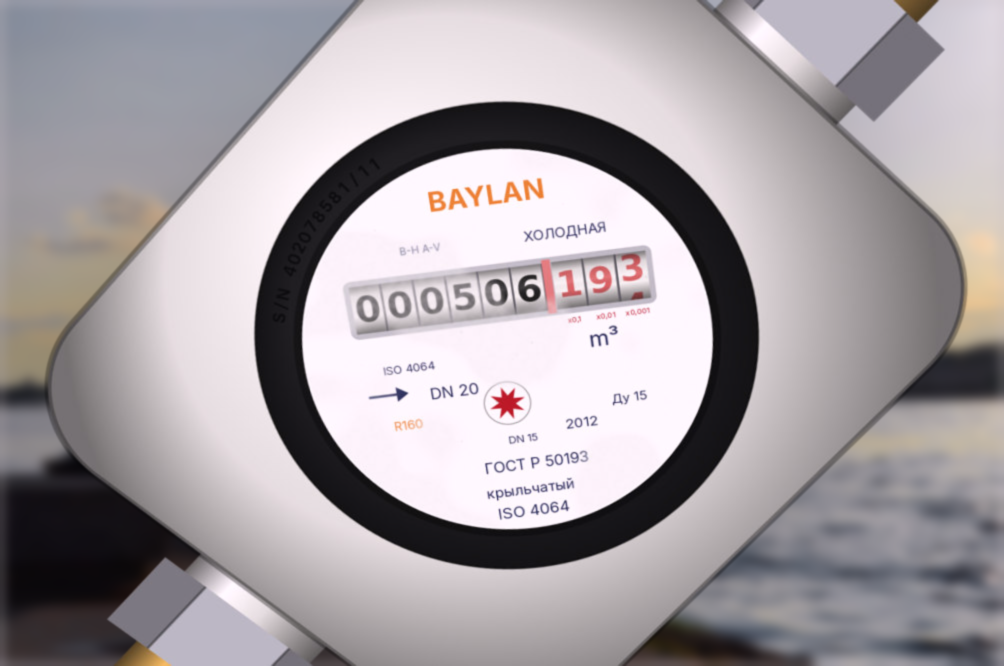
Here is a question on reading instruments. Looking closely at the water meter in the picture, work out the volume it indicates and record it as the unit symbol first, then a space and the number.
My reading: m³ 506.193
